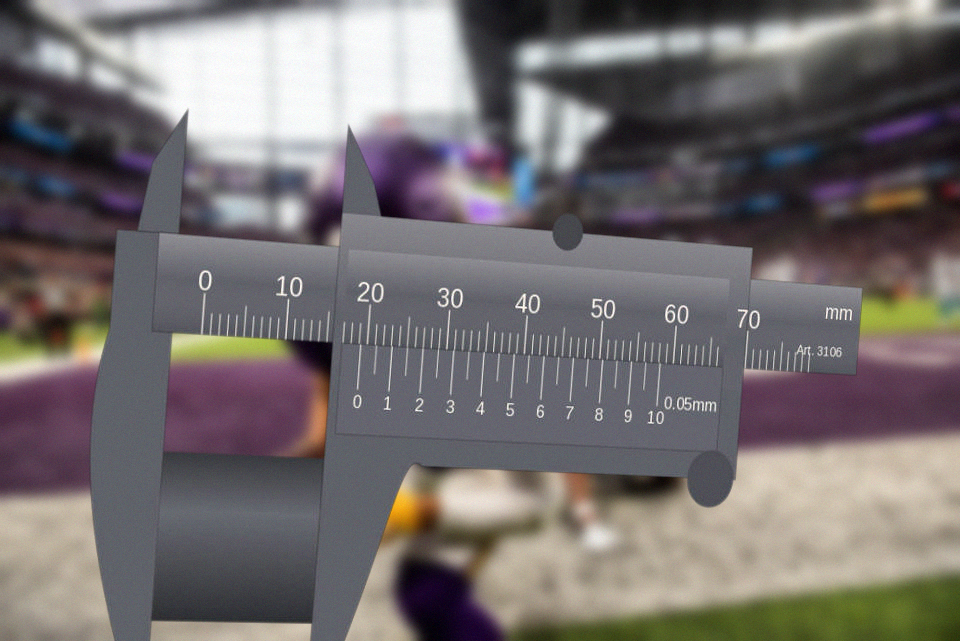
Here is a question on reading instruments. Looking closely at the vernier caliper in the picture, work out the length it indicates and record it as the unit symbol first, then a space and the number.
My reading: mm 19.2
